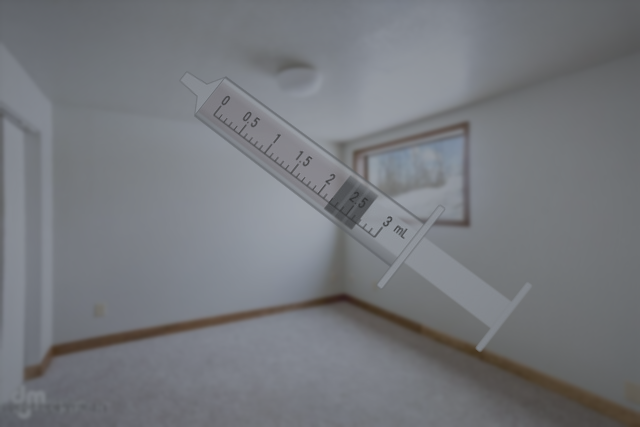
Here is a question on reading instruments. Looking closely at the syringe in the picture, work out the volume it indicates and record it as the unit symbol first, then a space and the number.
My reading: mL 2.2
